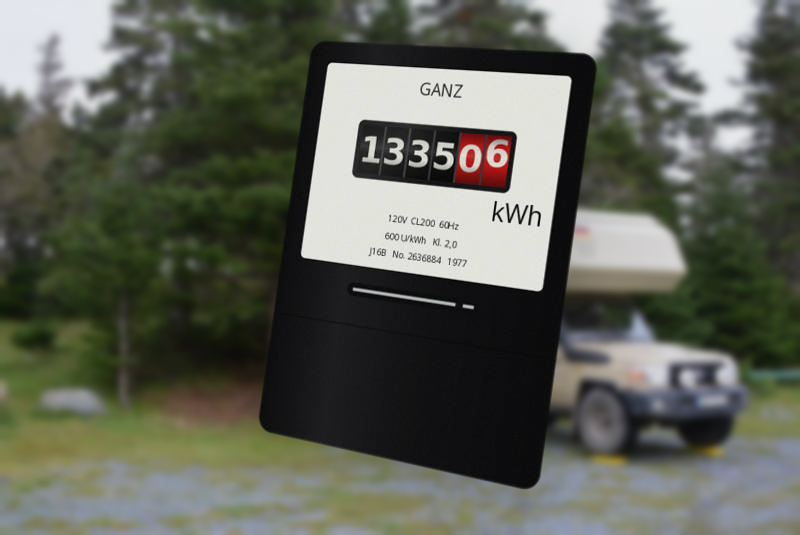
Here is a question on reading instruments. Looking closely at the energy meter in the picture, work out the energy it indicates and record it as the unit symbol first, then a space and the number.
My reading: kWh 1335.06
